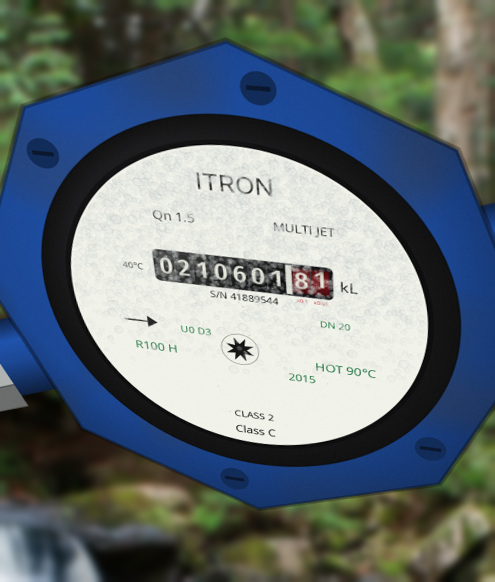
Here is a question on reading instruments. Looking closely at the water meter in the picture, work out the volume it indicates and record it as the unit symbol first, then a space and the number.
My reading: kL 210601.81
